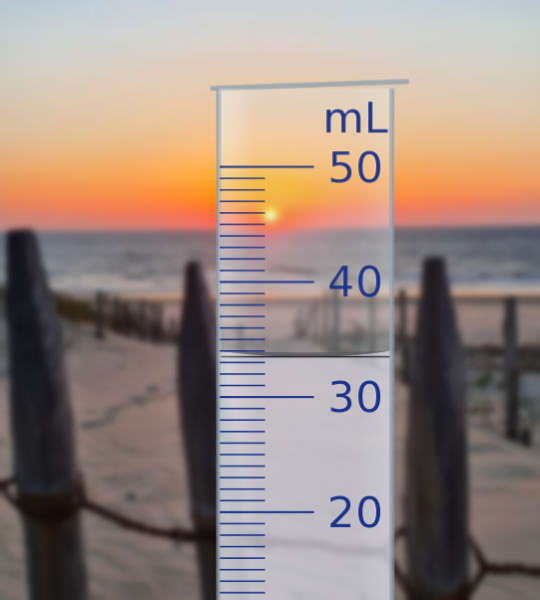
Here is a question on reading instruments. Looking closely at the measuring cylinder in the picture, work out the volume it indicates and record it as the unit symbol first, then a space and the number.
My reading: mL 33.5
